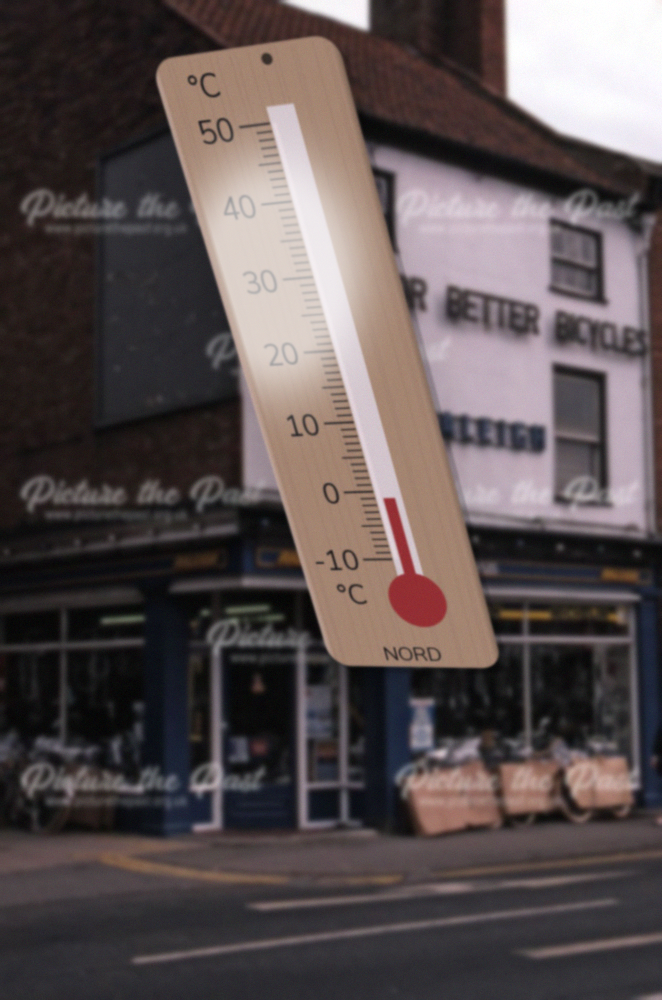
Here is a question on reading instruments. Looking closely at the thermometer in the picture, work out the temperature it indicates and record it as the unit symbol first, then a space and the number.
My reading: °C -1
